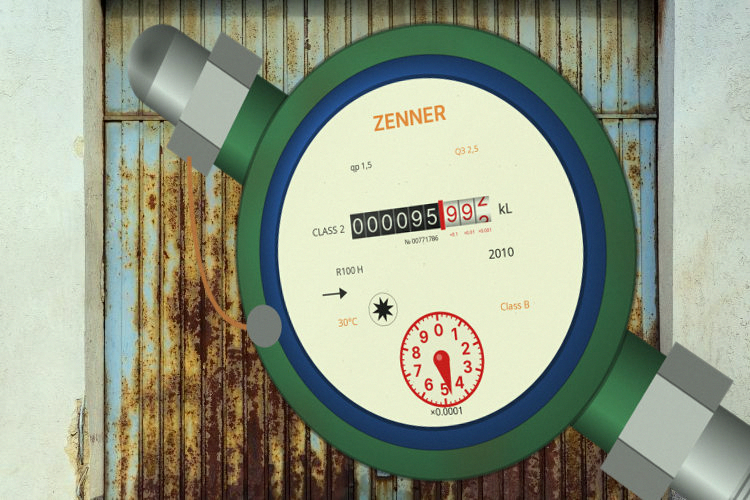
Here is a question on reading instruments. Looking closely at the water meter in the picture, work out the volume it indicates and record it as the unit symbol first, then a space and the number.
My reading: kL 95.9924
